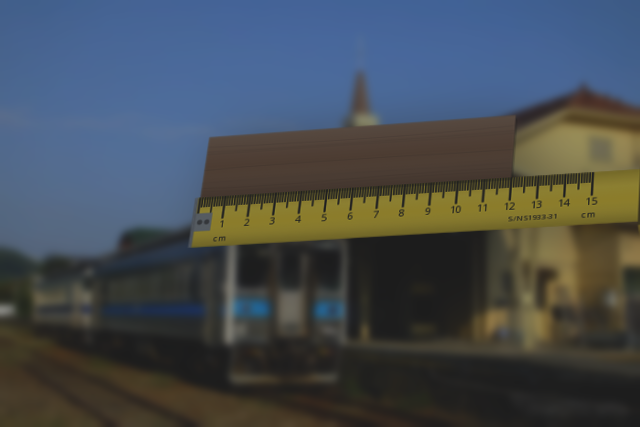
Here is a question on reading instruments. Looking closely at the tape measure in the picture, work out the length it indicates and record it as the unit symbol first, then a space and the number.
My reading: cm 12
